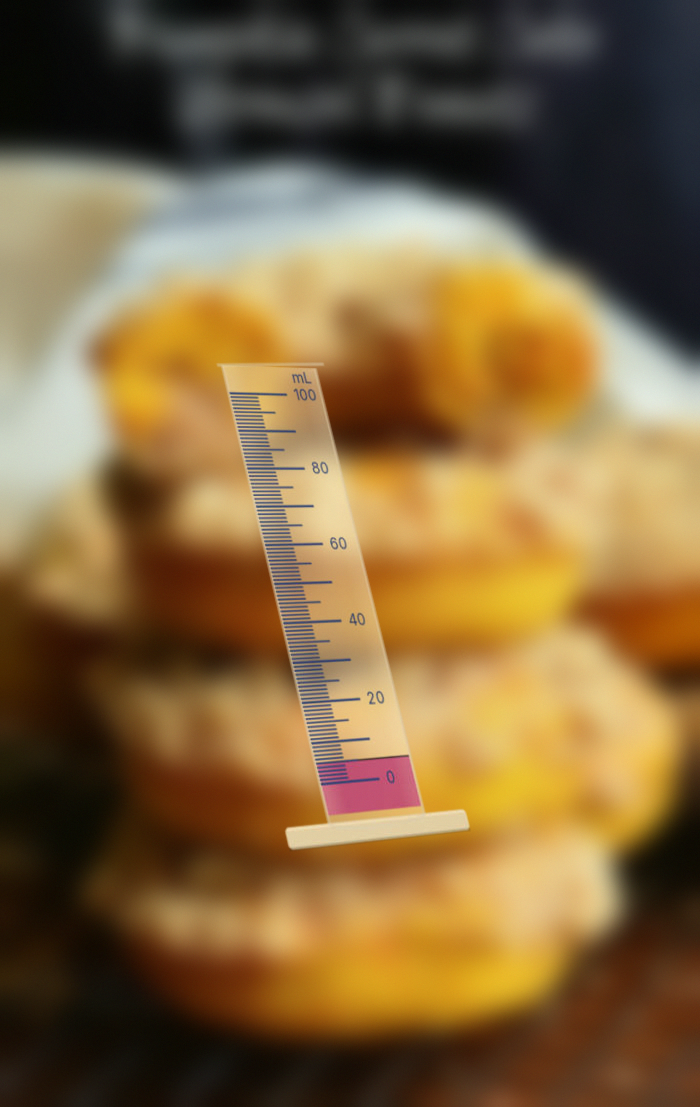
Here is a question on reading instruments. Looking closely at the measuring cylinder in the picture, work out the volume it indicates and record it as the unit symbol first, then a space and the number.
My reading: mL 5
